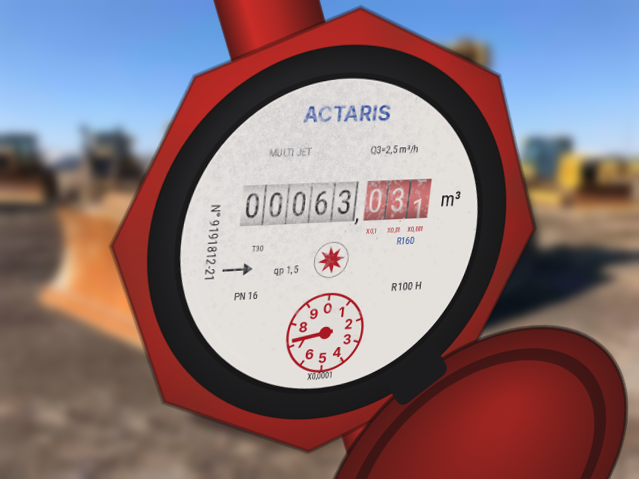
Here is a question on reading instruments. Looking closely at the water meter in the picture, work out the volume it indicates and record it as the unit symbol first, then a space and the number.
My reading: m³ 63.0307
